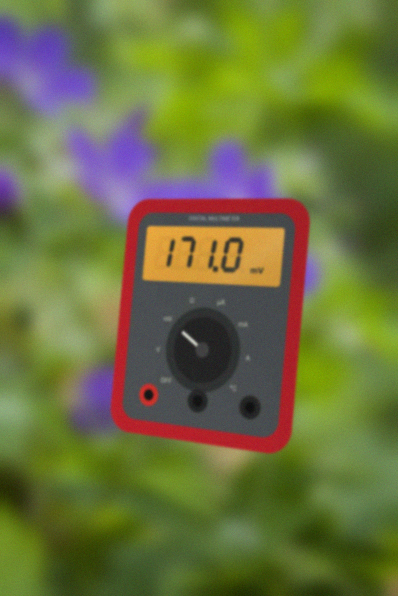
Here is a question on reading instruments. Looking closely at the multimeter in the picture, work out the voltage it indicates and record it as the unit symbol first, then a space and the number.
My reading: mV 171.0
